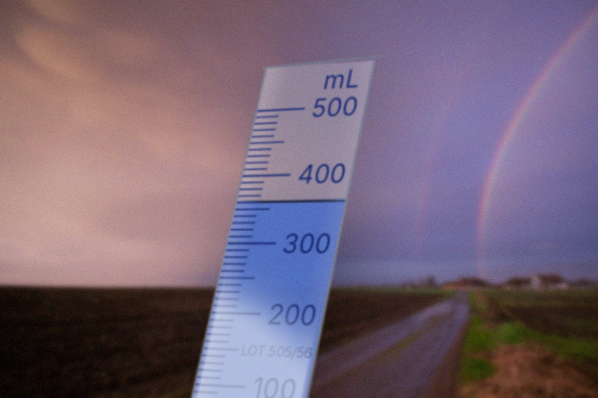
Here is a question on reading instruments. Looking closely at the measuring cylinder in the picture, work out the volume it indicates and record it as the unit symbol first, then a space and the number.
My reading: mL 360
